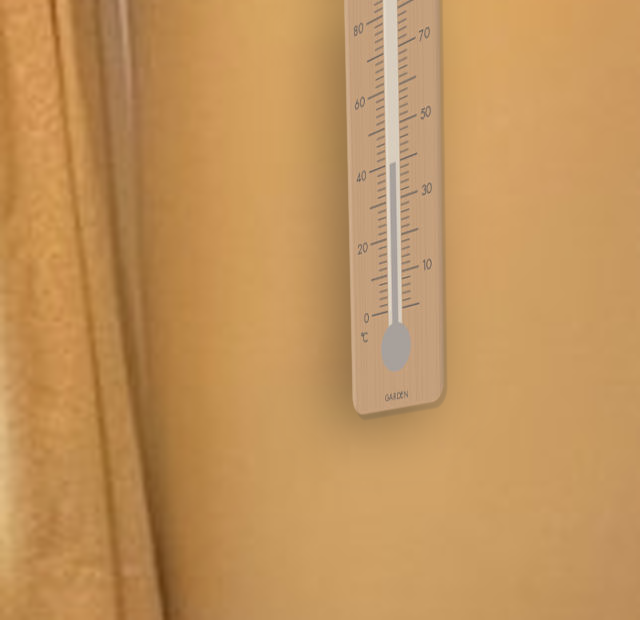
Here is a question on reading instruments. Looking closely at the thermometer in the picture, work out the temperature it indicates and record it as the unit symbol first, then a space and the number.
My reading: °C 40
